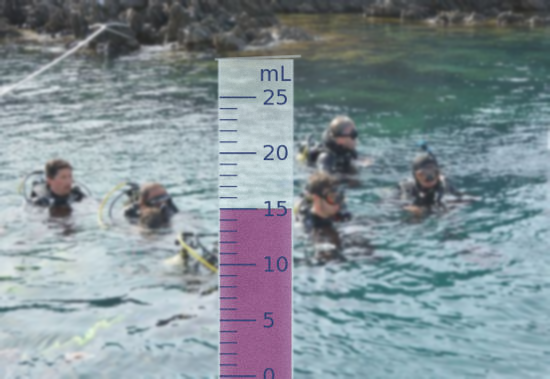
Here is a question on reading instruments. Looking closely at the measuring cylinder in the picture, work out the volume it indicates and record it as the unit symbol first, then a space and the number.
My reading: mL 15
